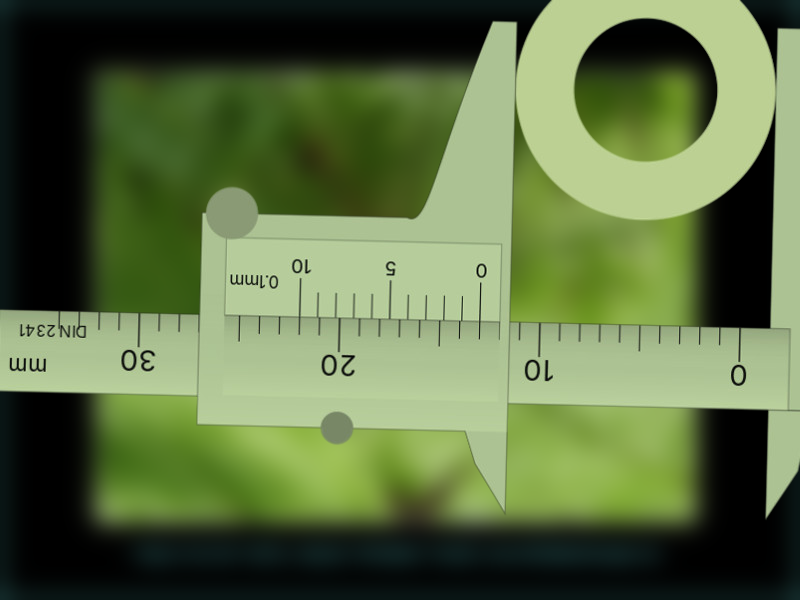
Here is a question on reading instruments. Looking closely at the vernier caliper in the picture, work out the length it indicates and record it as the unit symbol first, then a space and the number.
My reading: mm 13.0
